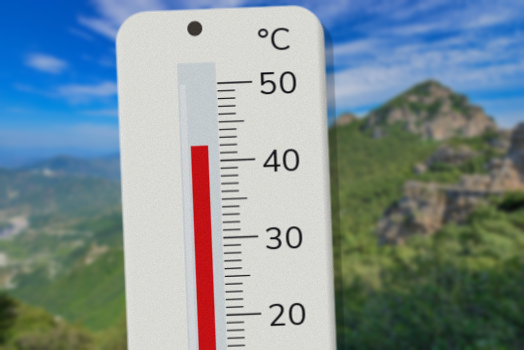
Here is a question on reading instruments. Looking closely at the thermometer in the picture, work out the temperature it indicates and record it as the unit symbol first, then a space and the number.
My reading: °C 42
